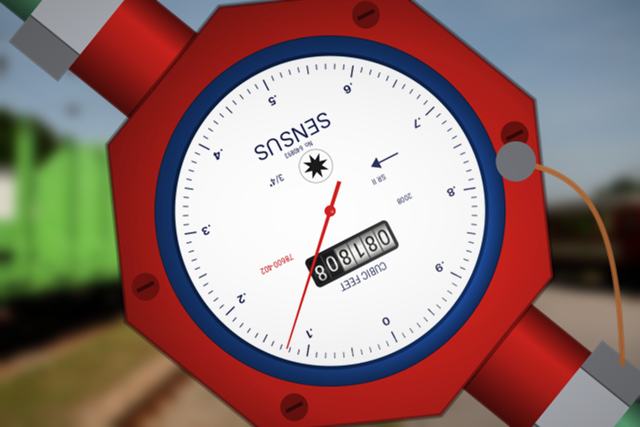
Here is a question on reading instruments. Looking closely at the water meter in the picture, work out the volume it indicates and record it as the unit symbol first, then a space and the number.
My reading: ft³ 81808.12
